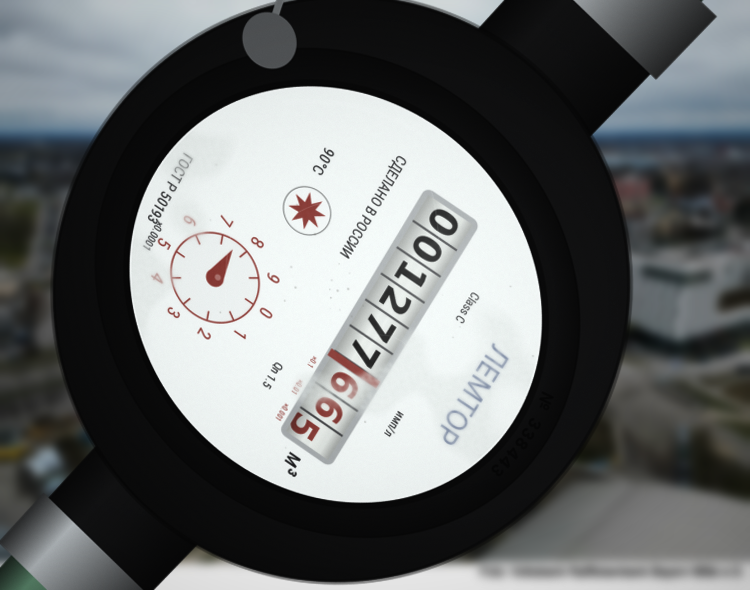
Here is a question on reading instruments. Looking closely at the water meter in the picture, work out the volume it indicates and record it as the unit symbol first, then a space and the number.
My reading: m³ 1277.6647
